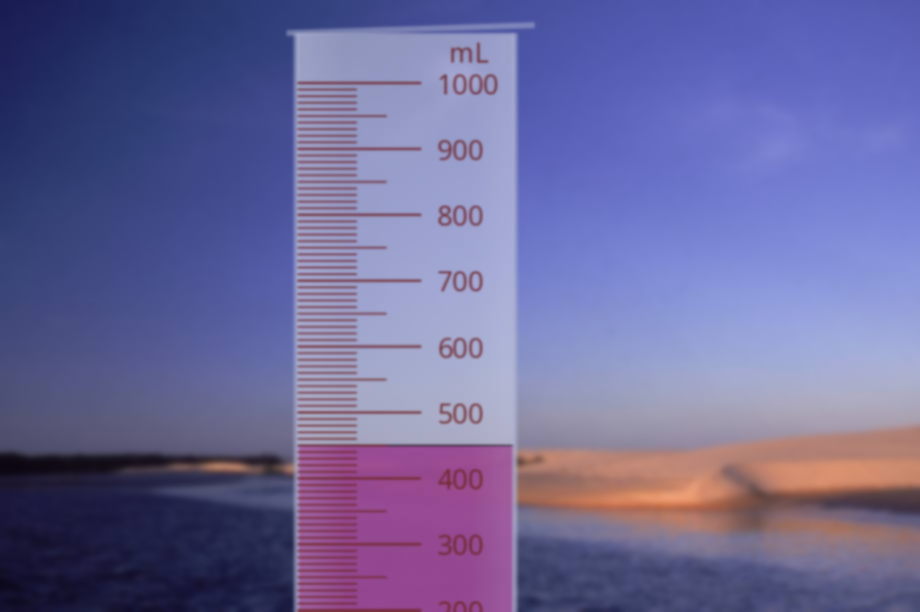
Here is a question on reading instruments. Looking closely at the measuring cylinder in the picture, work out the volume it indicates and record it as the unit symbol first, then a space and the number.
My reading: mL 450
